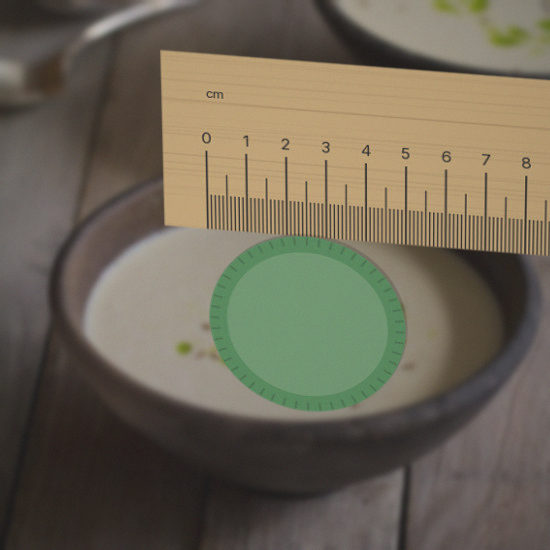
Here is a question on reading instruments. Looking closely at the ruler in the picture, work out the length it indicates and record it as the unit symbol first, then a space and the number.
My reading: cm 5
